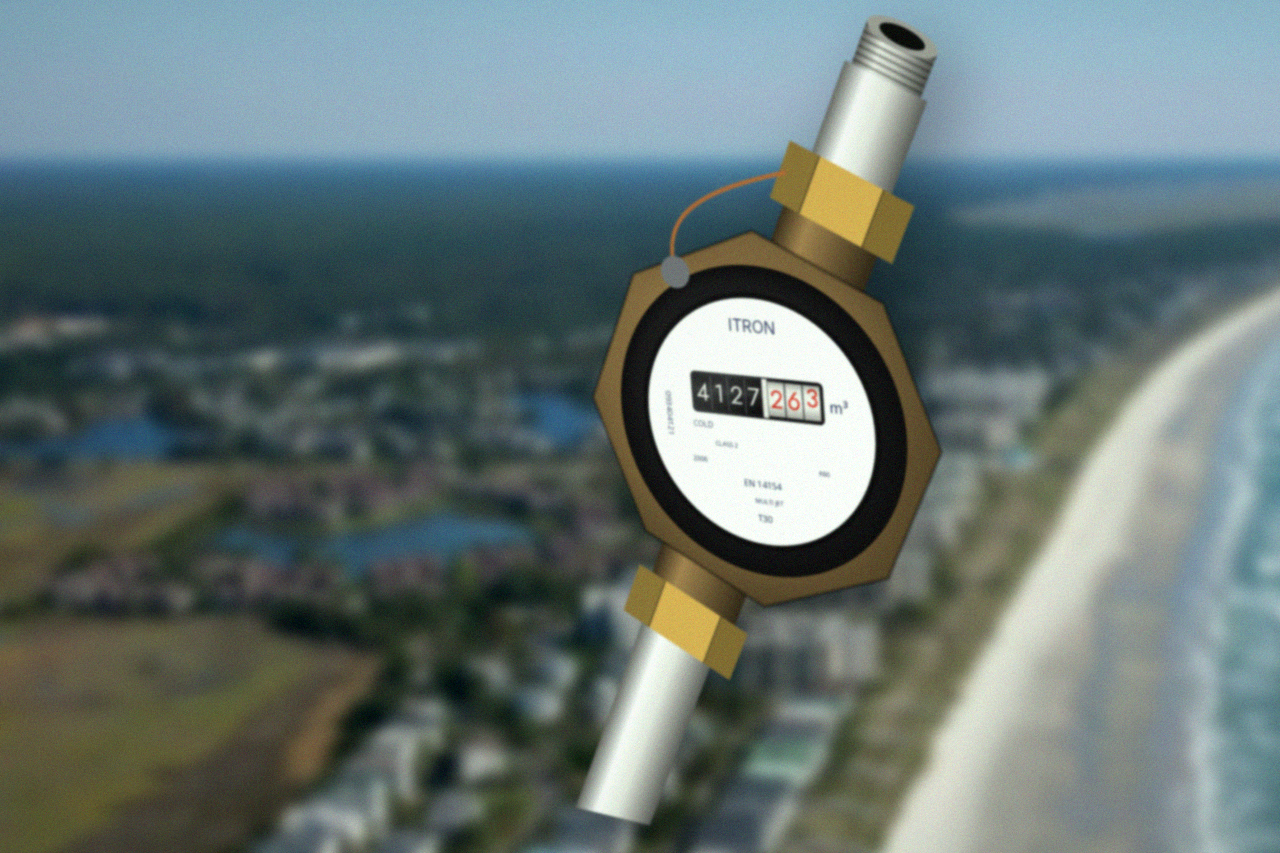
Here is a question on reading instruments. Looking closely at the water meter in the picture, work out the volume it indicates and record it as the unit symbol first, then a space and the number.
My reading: m³ 4127.263
